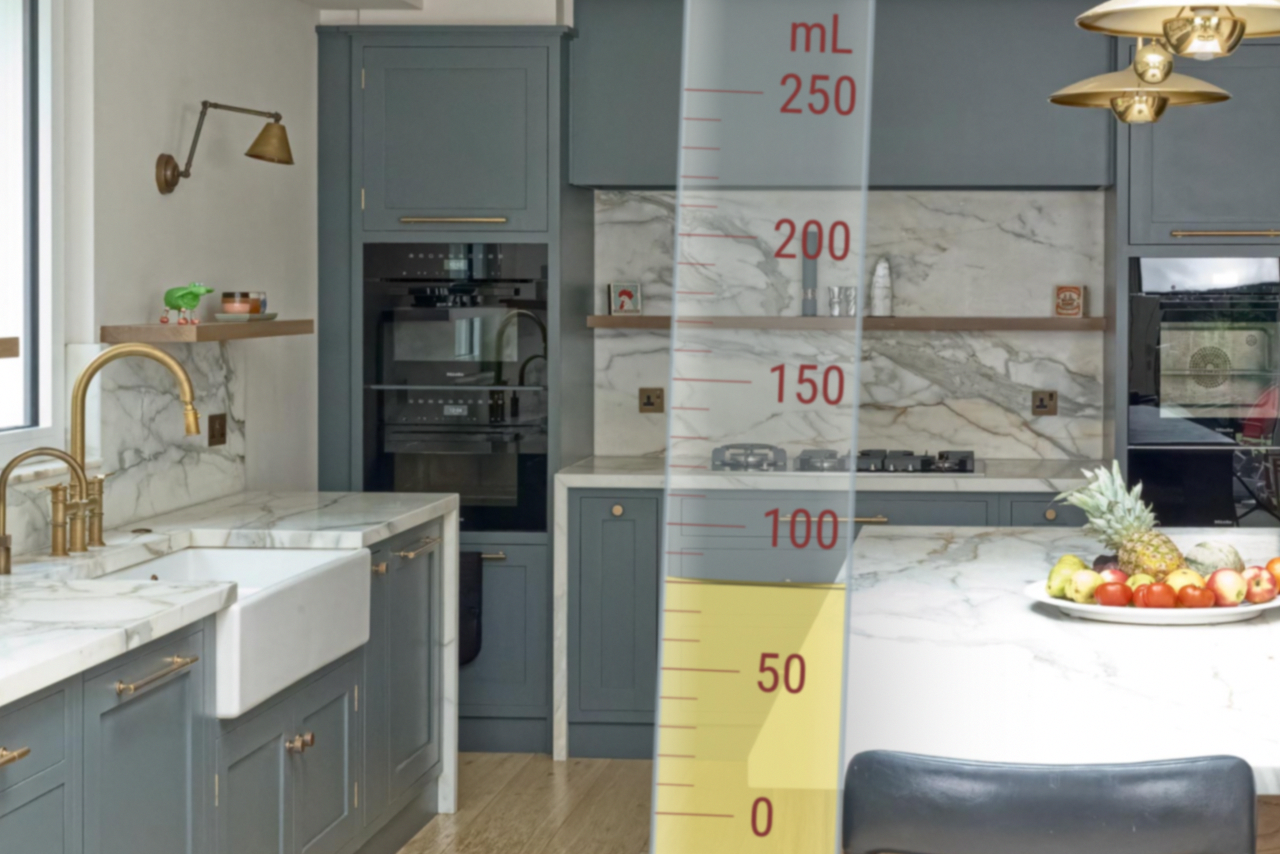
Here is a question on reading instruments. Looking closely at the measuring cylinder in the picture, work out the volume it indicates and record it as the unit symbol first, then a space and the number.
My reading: mL 80
